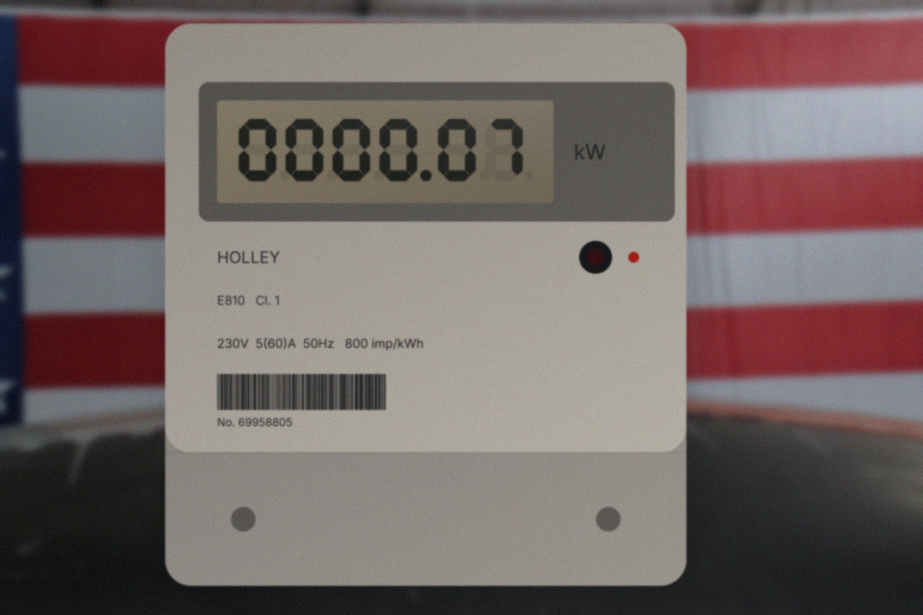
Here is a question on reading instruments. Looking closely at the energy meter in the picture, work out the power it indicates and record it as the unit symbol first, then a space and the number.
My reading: kW 0.07
